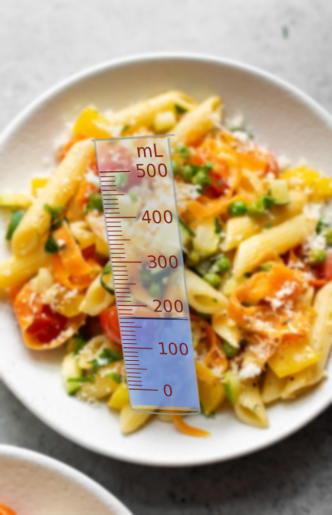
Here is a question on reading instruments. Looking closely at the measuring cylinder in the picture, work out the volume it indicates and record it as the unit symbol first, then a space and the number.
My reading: mL 170
